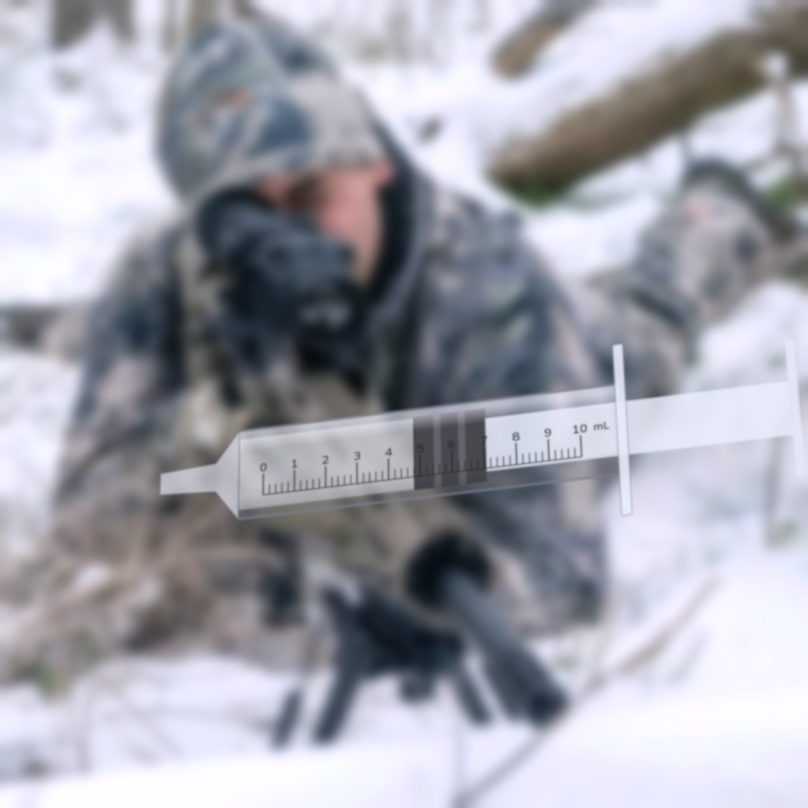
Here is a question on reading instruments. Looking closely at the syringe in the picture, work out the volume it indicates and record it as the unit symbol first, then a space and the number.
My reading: mL 4.8
